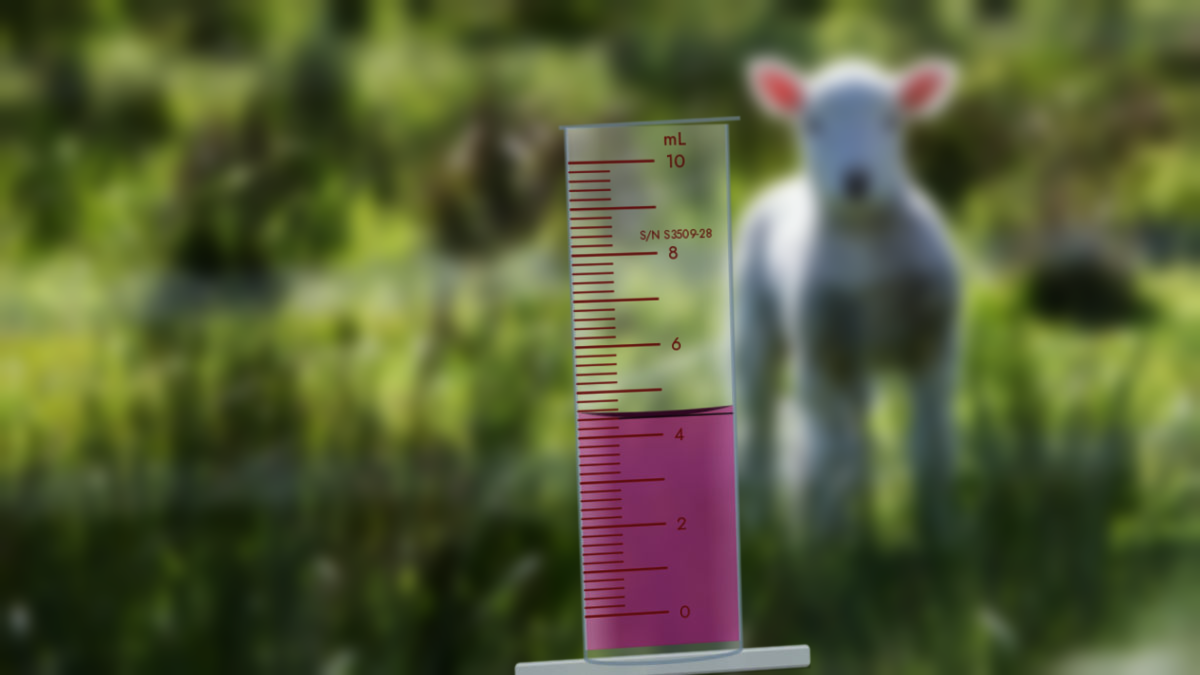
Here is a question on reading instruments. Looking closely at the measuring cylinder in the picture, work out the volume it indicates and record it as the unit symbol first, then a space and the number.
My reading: mL 4.4
